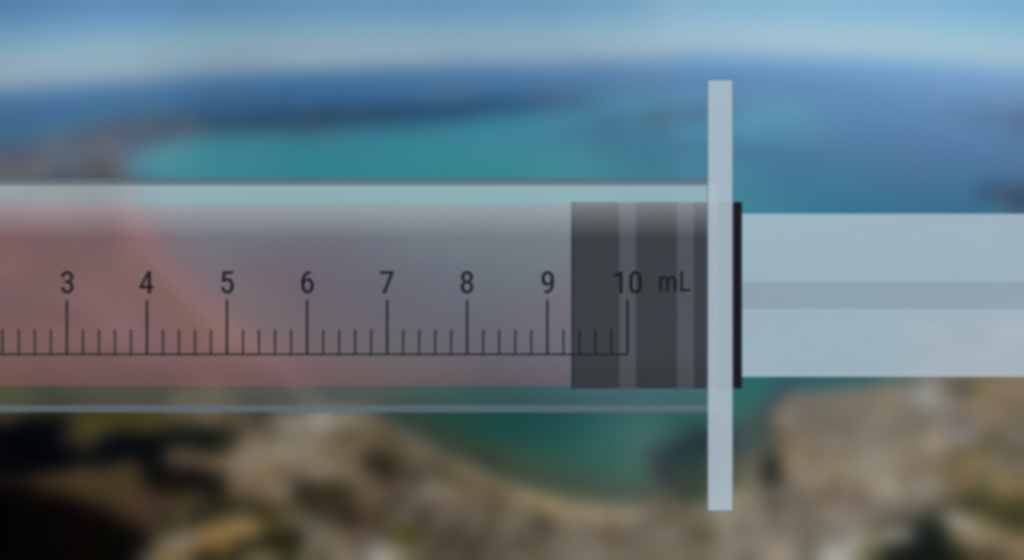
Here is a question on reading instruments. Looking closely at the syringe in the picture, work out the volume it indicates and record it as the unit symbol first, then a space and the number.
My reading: mL 9.3
